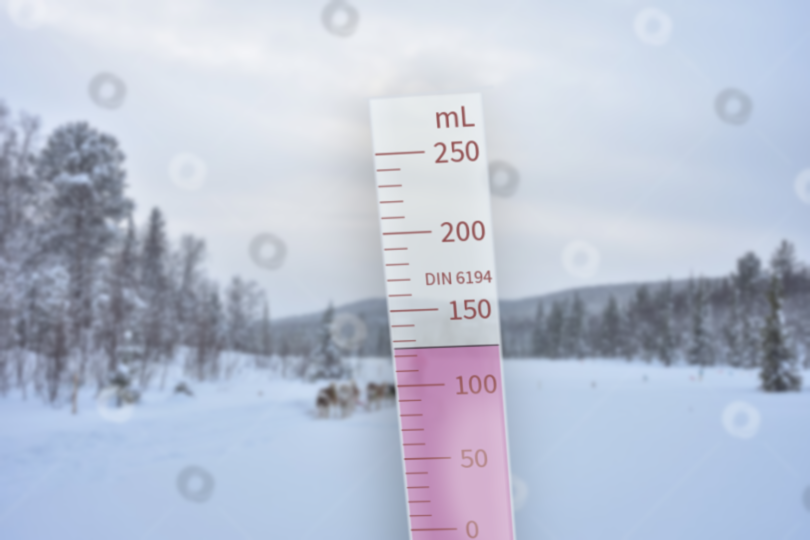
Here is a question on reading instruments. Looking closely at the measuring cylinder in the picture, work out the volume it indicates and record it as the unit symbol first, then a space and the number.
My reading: mL 125
